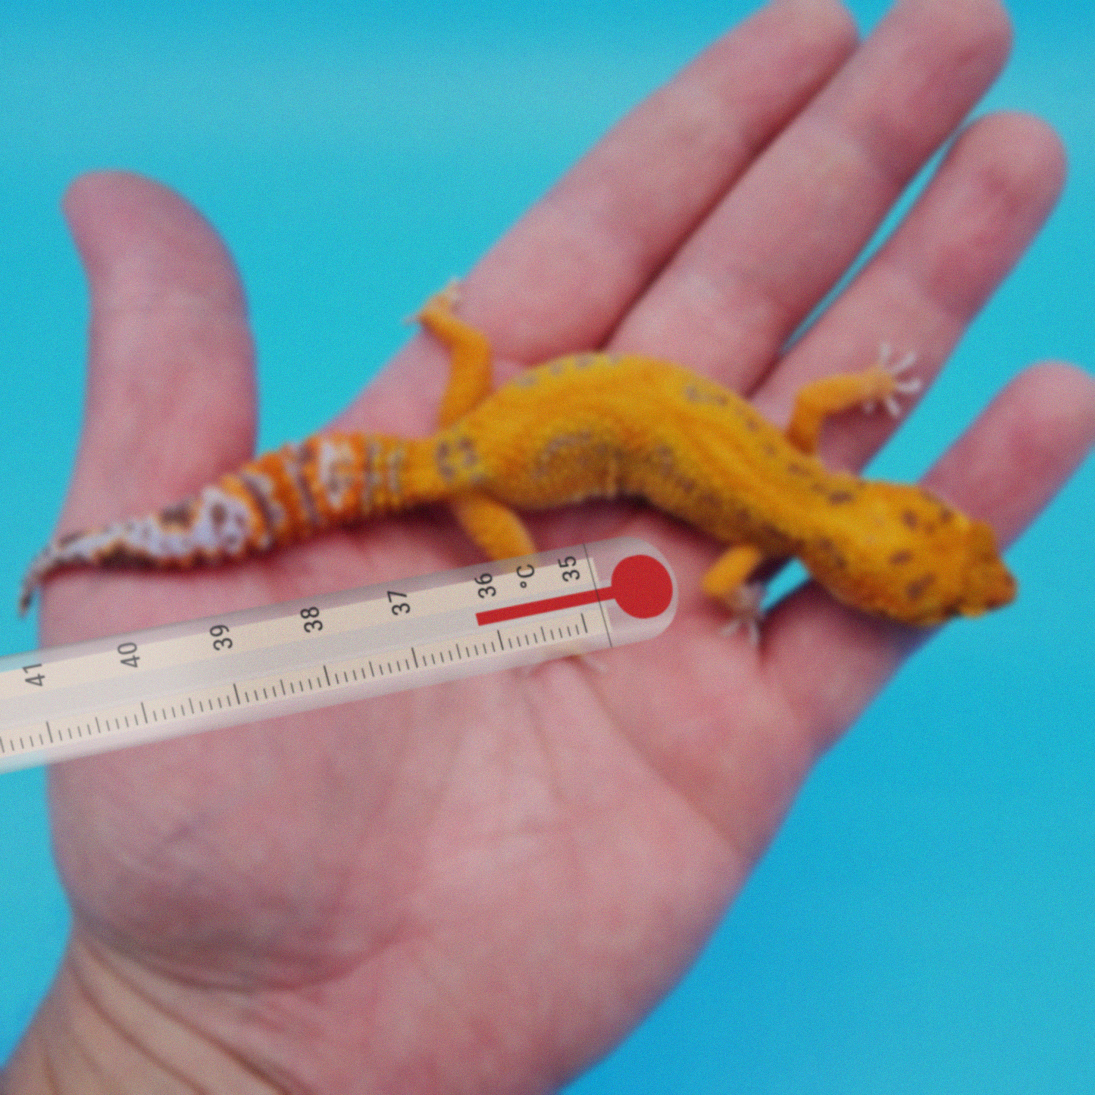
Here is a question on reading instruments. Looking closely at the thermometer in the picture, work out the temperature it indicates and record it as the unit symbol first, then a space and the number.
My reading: °C 36.2
